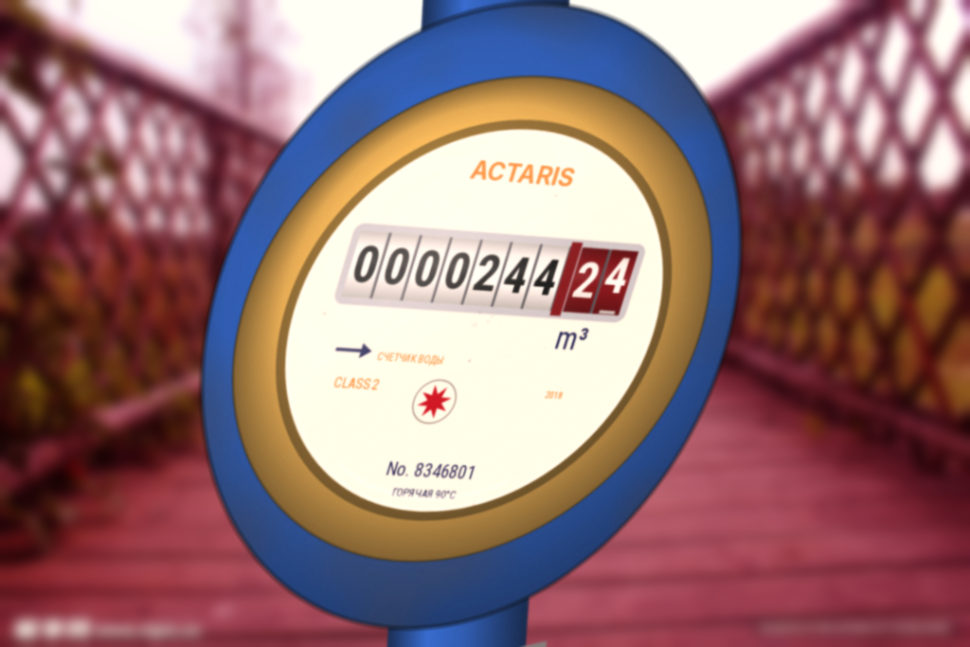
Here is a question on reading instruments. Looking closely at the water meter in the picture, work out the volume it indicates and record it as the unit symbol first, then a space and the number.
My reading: m³ 244.24
